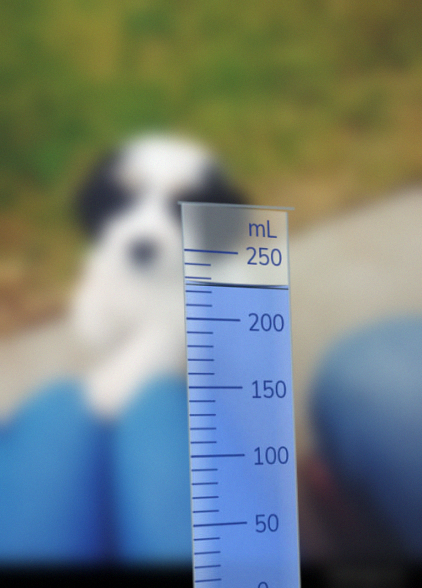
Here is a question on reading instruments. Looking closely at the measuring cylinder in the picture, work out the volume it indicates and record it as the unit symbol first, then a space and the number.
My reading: mL 225
